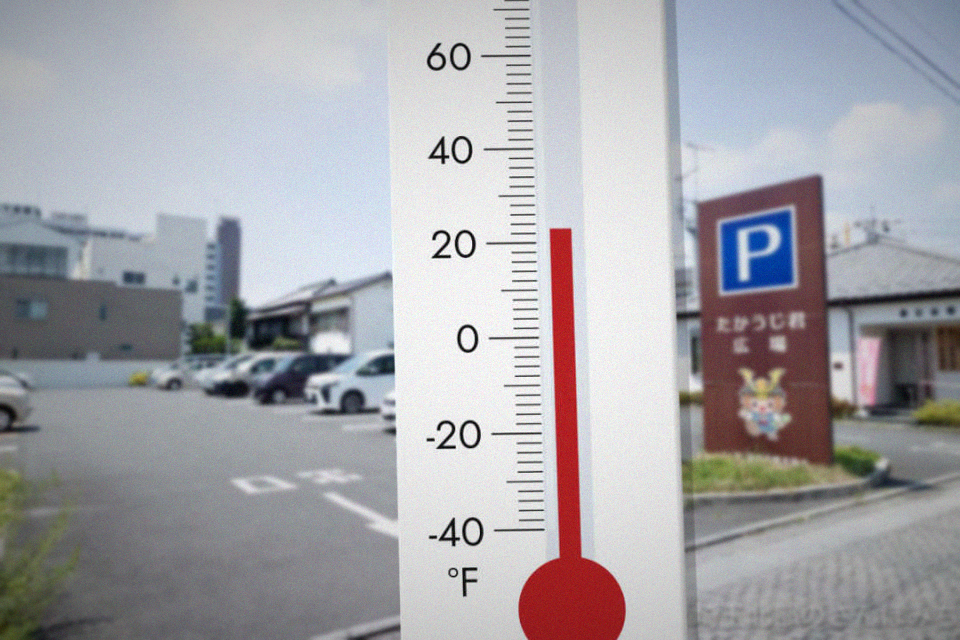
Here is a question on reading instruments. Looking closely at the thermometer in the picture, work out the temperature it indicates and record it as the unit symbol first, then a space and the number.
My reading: °F 23
